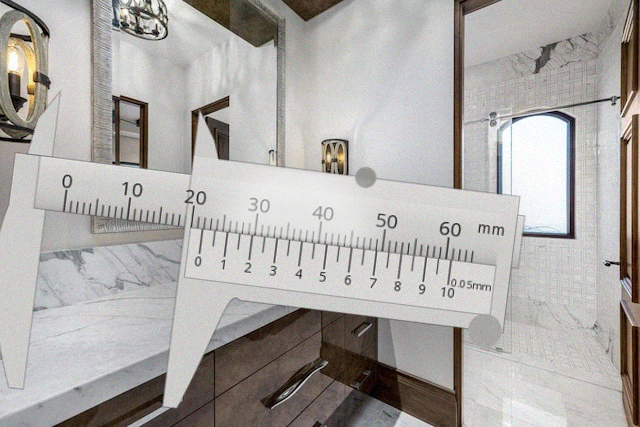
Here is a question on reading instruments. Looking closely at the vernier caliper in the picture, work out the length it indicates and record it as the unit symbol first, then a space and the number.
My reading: mm 21.8
